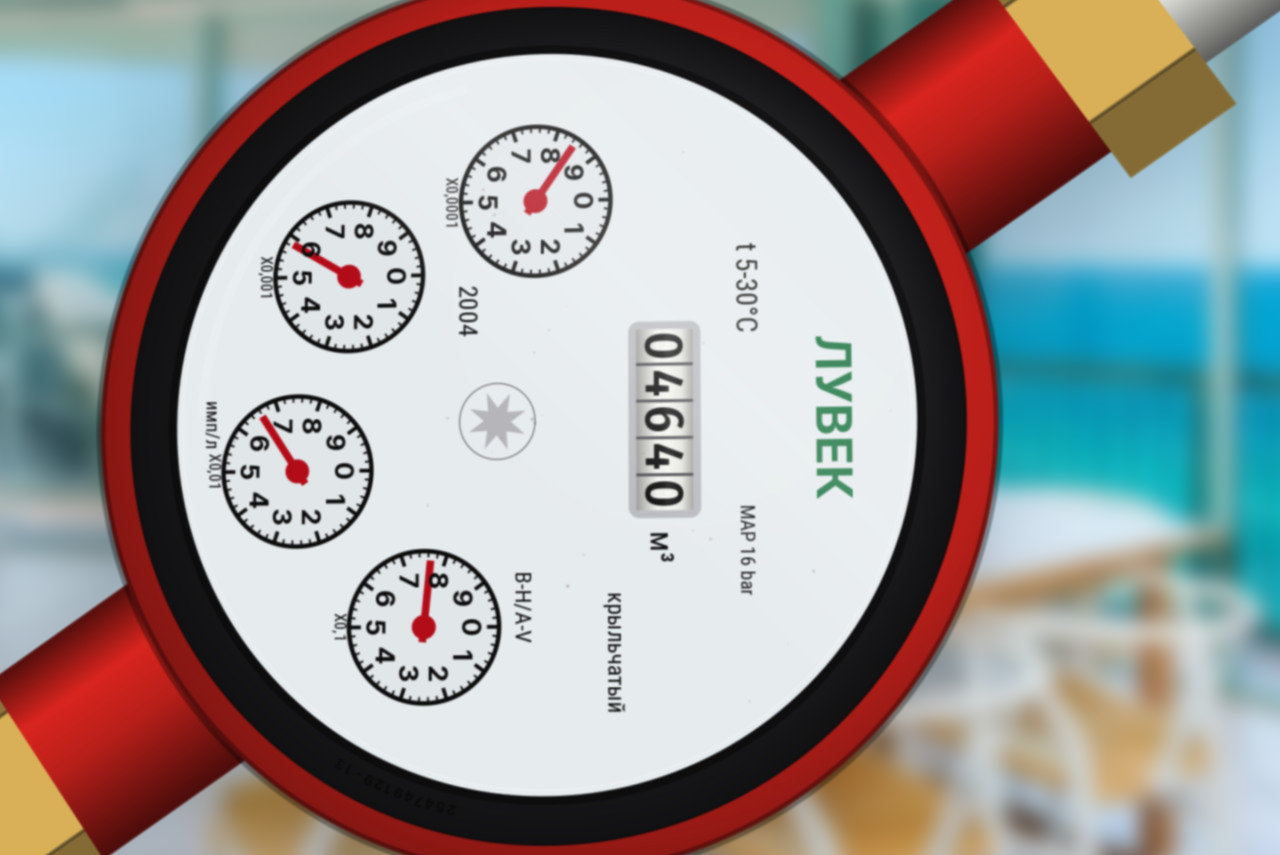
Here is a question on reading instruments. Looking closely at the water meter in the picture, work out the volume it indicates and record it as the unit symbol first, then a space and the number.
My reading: m³ 4640.7658
